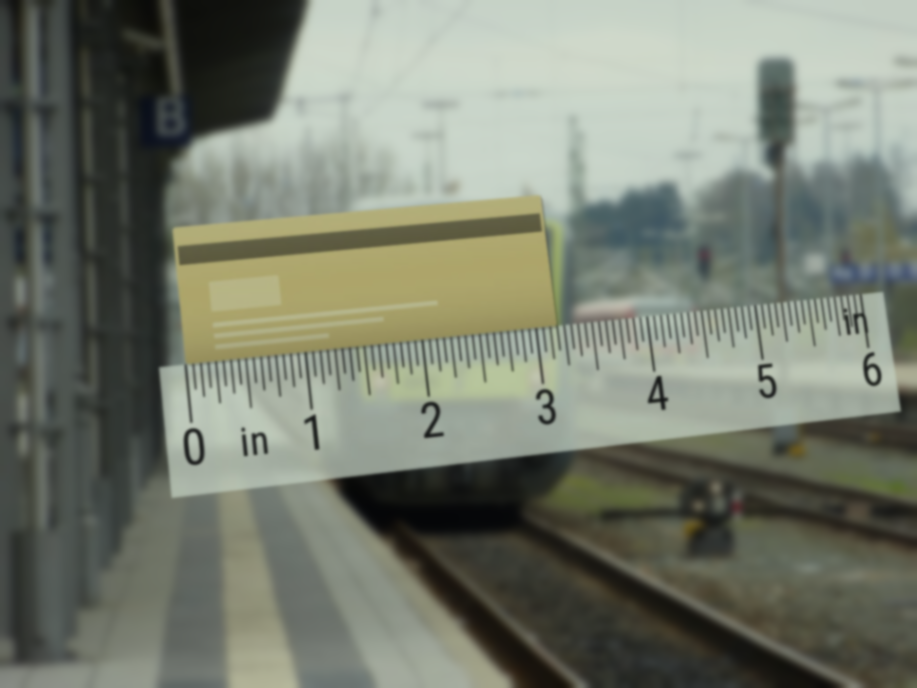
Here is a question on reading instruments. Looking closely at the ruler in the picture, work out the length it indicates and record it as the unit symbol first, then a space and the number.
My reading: in 3.1875
